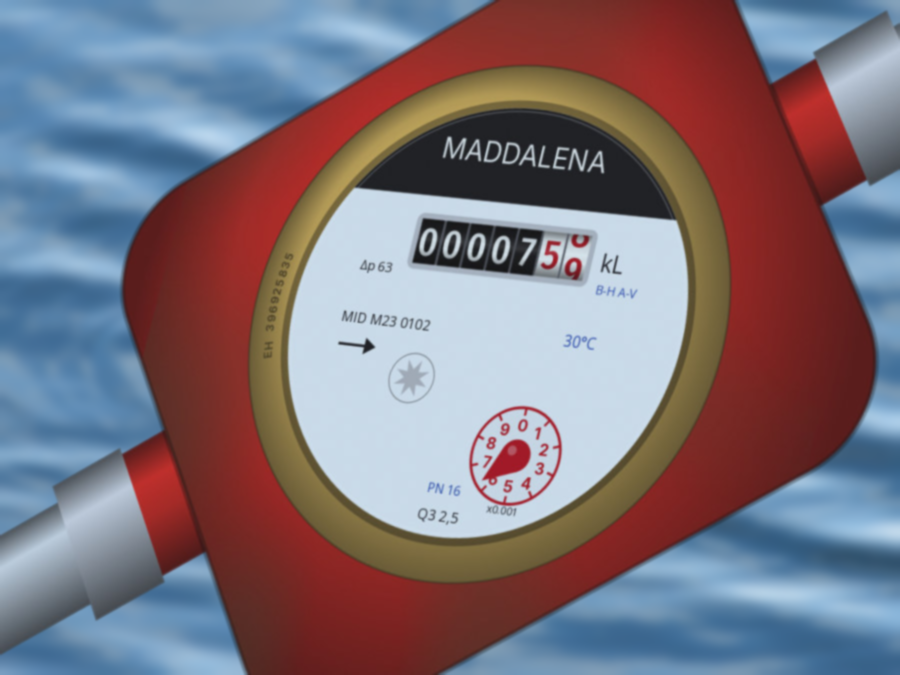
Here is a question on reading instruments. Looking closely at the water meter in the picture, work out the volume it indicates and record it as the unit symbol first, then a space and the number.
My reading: kL 7.586
